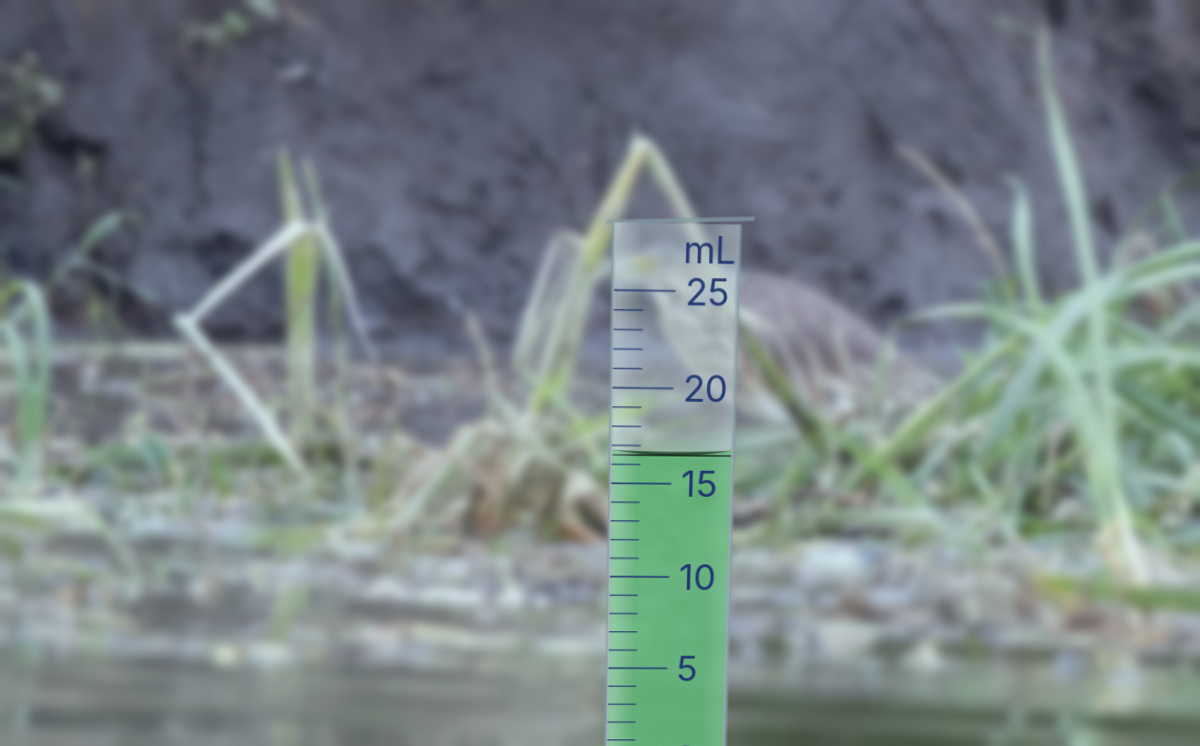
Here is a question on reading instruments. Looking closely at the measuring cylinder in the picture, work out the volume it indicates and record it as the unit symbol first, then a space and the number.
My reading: mL 16.5
